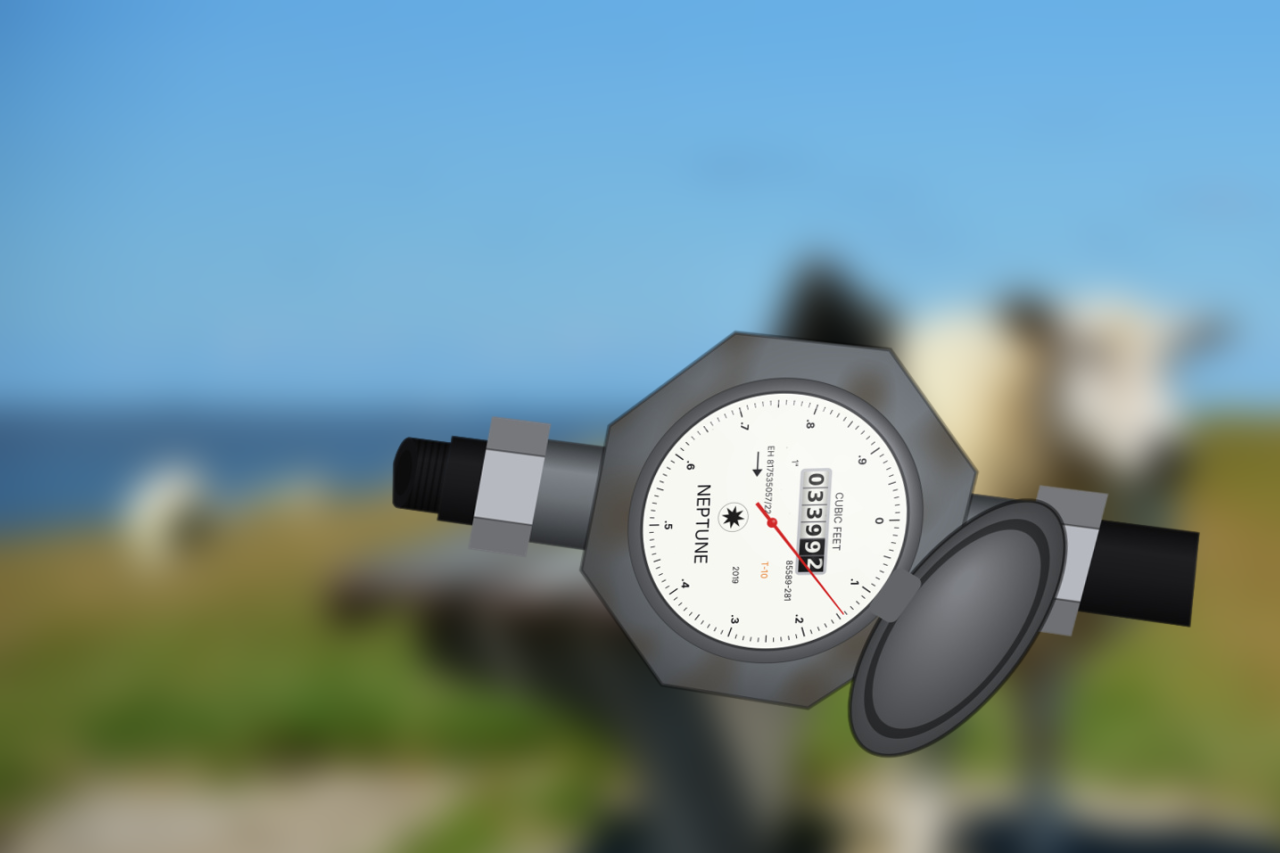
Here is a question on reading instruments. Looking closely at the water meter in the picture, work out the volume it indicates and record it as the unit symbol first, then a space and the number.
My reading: ft³ 33992.14
